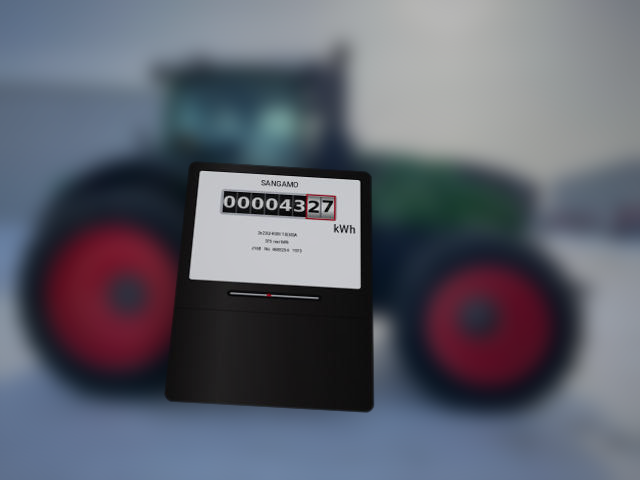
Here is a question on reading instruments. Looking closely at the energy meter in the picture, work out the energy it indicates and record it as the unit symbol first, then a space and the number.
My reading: kWh 43.27
